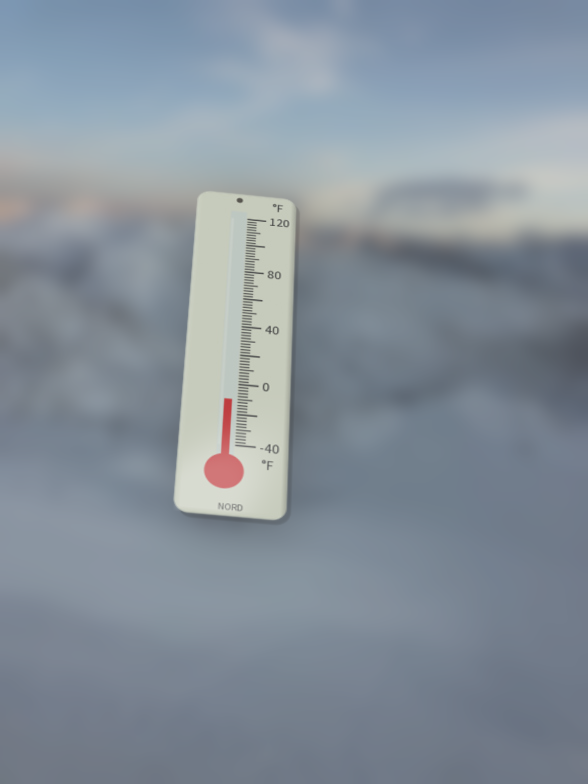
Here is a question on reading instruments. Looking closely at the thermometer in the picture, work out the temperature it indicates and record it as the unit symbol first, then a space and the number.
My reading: °F -10
